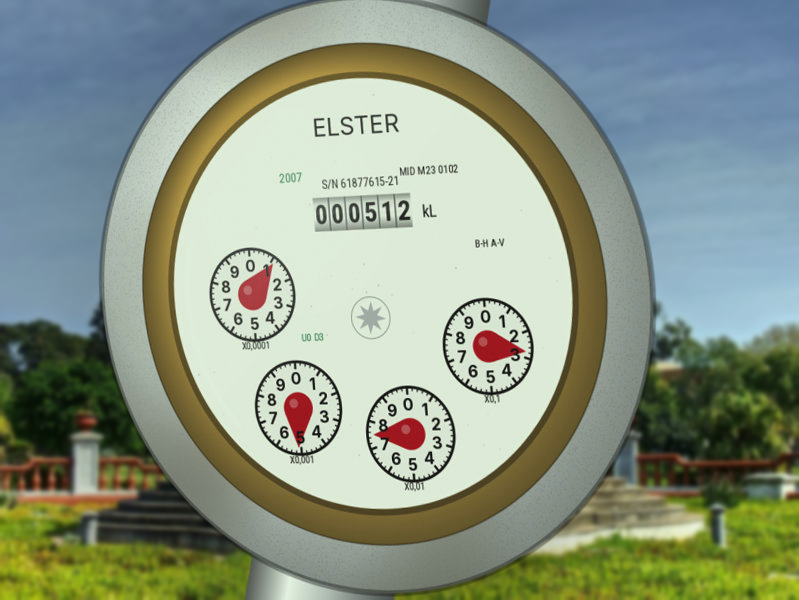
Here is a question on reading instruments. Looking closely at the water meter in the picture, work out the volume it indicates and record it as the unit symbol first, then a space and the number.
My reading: kL 512.2751
